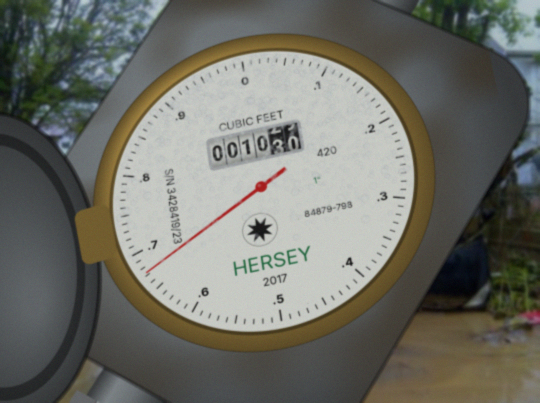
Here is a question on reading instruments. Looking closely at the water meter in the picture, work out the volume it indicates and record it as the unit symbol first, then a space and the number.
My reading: ft³ 1029.67
